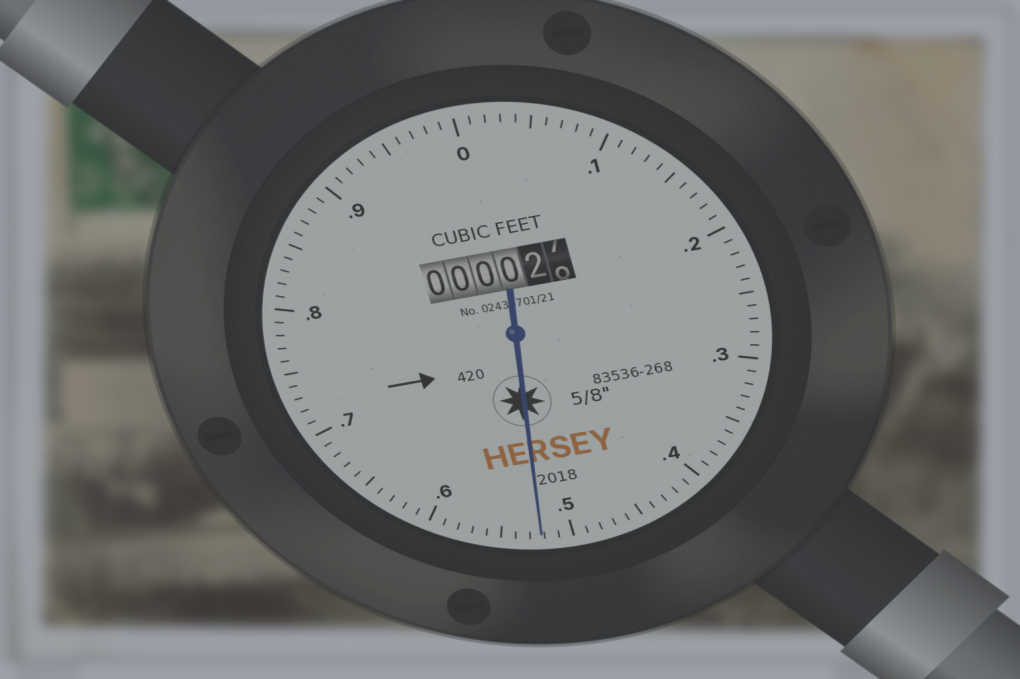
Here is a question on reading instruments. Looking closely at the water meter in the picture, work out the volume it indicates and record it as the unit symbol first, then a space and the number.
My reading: ft³ 27.52
